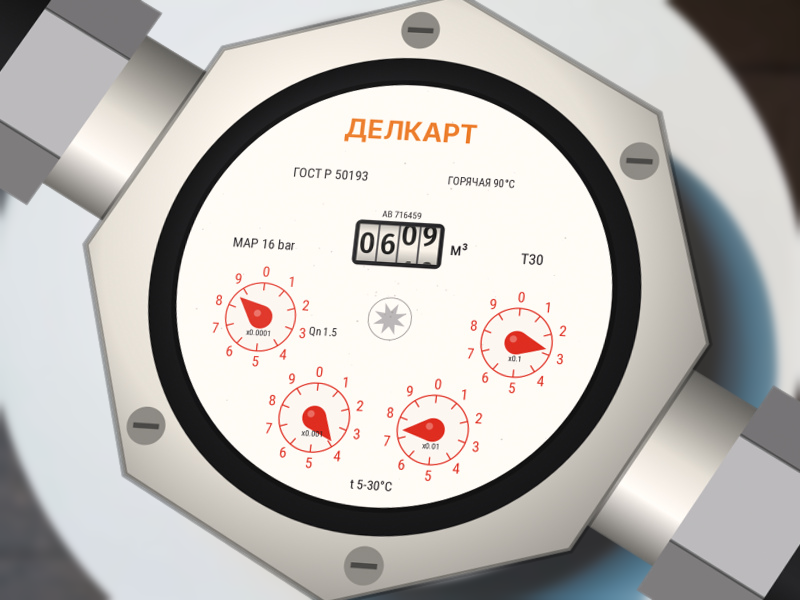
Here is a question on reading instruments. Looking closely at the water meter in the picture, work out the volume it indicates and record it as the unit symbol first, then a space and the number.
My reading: m³ 609.2738
